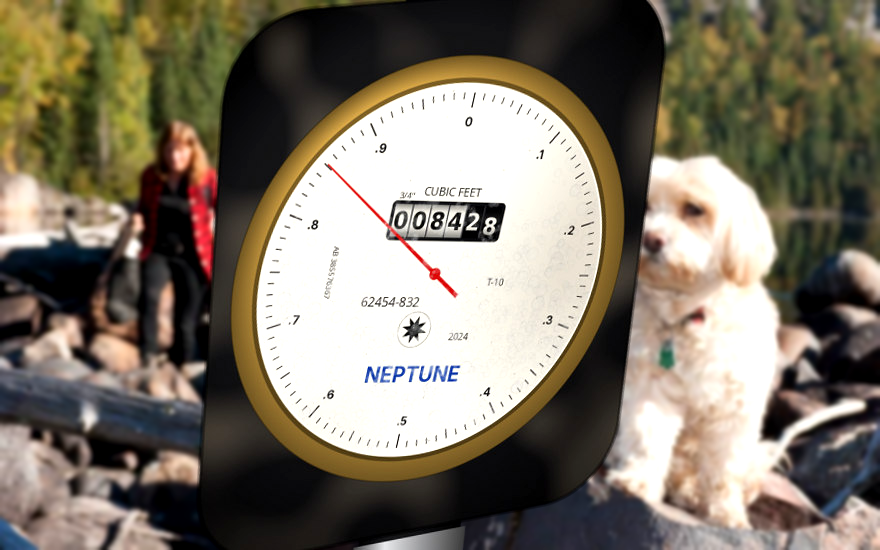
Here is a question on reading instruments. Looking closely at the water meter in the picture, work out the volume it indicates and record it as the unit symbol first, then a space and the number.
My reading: ft³ 8427.85
